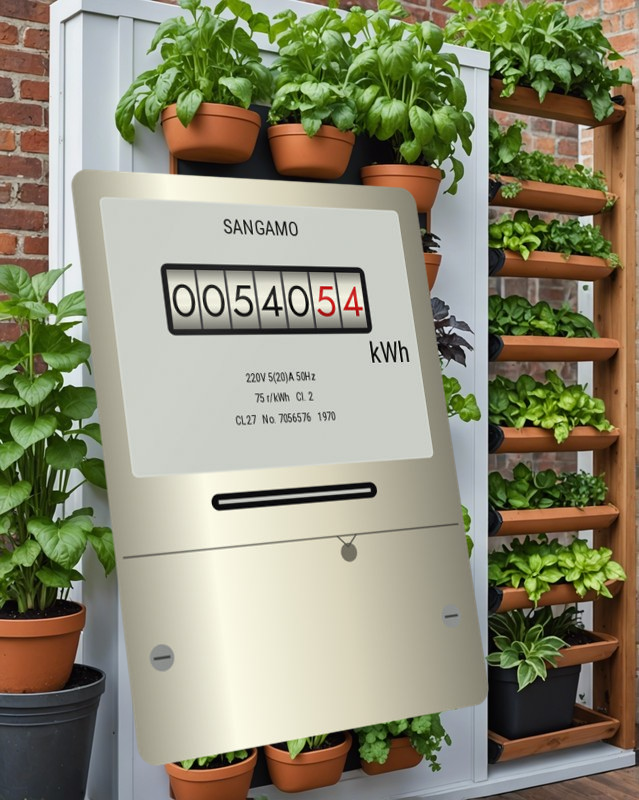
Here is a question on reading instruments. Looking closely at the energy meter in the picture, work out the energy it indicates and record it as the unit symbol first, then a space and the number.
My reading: kWh 540.54
